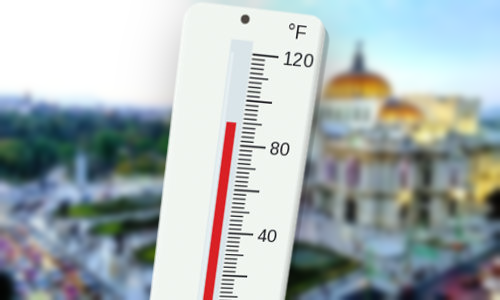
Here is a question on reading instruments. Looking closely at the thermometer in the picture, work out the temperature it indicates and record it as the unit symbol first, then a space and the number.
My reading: °F 90
